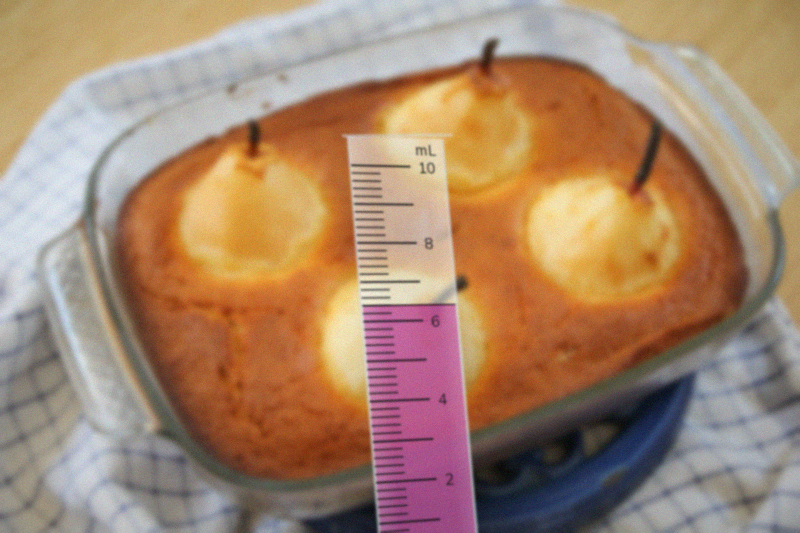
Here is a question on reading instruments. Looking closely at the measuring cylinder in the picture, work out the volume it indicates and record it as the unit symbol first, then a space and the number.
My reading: mL 6.4
